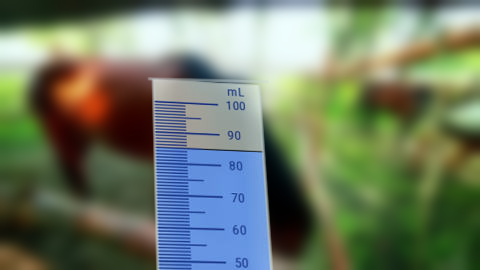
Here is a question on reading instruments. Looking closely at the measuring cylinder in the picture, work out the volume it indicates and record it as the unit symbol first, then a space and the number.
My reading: mL 85
